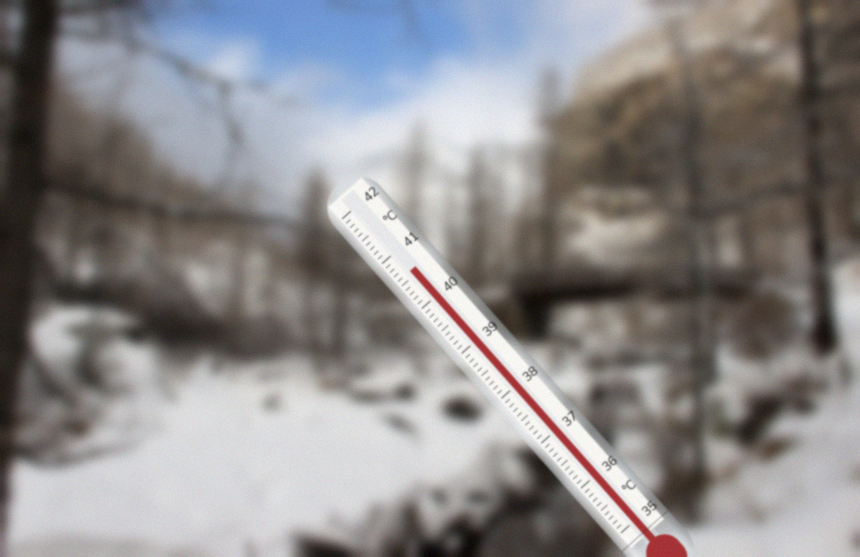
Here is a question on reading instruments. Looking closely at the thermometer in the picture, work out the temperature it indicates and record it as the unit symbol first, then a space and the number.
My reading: °C 40.6
